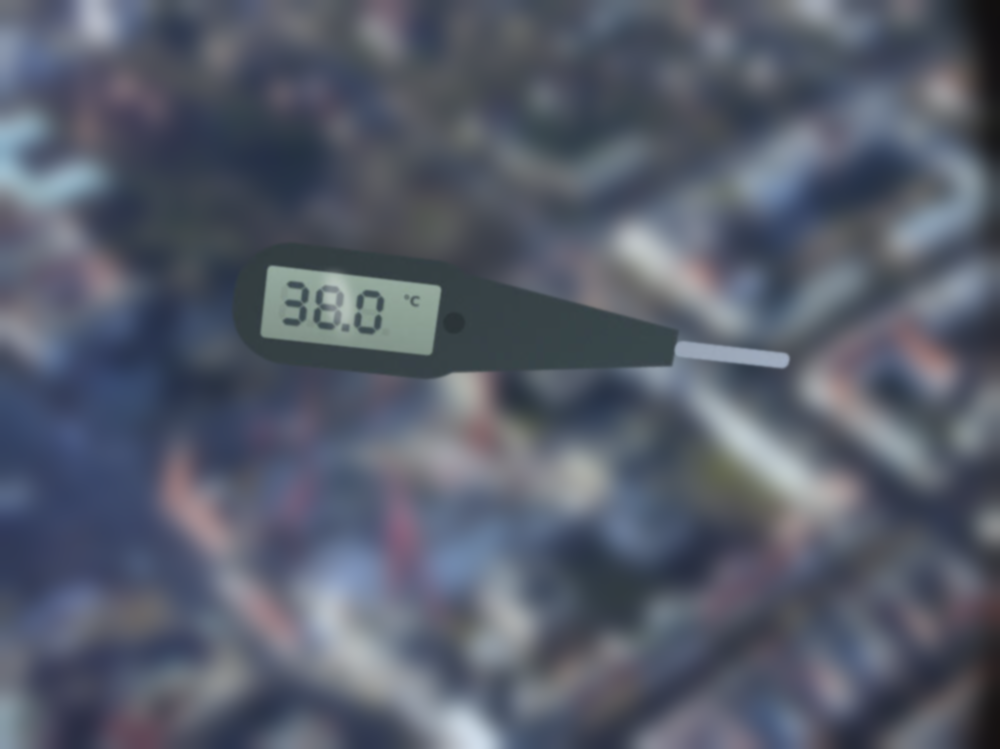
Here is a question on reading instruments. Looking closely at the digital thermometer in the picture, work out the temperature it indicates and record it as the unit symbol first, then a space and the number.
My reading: °C 38.0
